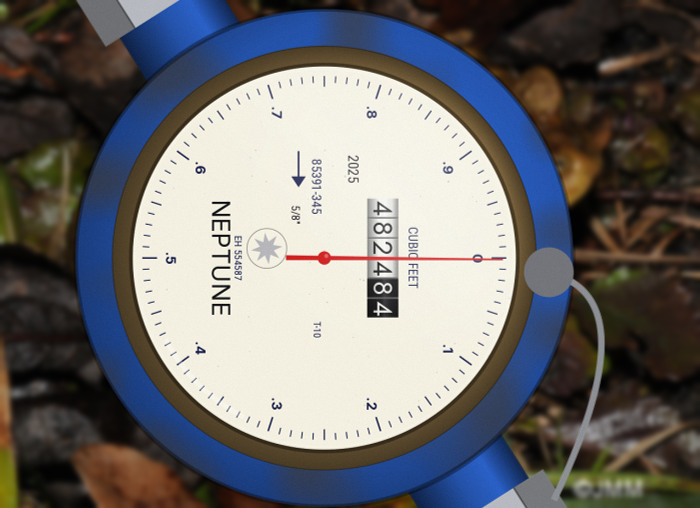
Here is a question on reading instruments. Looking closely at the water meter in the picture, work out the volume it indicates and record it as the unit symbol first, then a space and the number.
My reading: ft³ 482484.00
